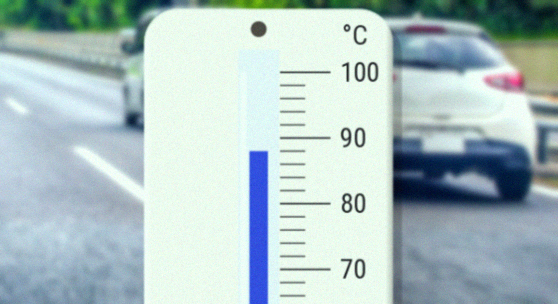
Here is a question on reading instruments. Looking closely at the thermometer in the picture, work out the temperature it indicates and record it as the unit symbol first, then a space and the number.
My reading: °C 88
